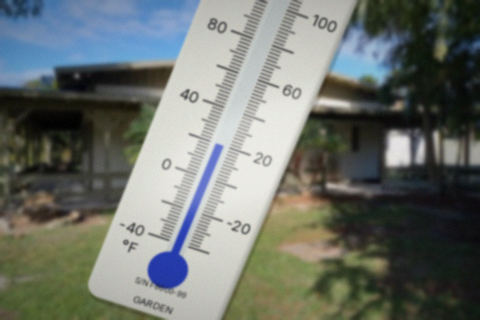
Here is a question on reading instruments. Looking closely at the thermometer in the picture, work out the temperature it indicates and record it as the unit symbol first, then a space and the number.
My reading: °F 20
